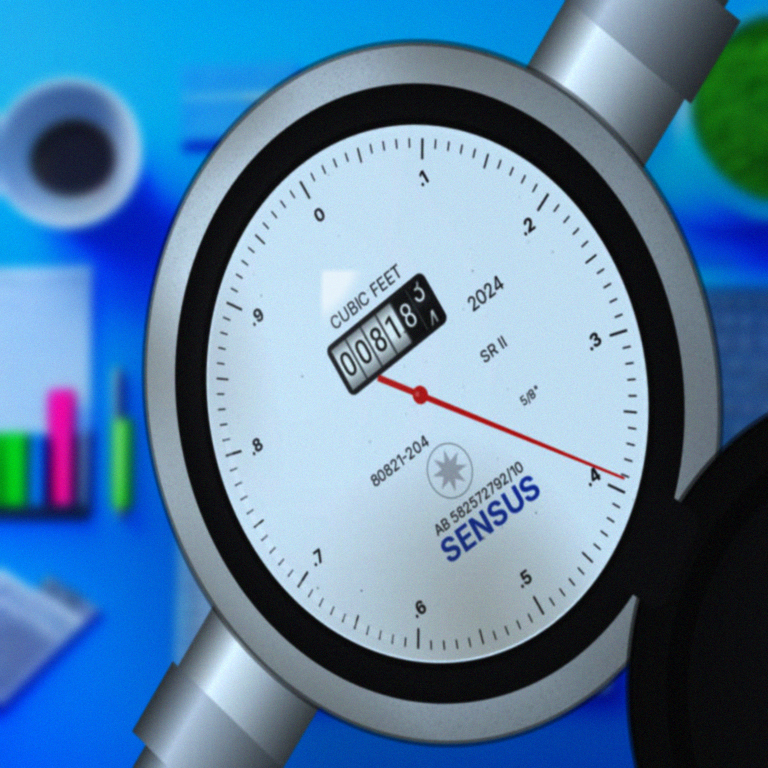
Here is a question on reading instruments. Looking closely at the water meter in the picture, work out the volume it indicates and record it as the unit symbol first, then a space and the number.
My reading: ft³ 8183.39
